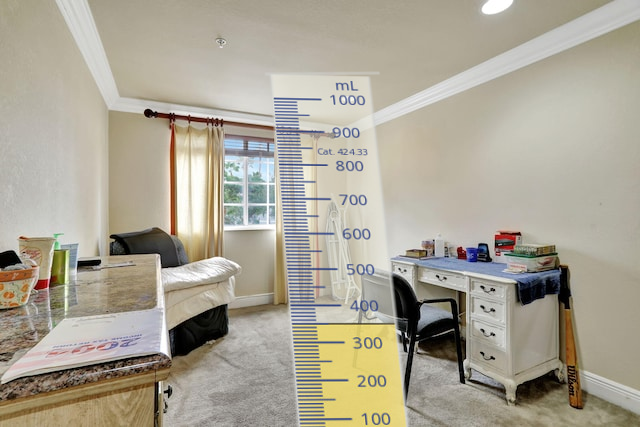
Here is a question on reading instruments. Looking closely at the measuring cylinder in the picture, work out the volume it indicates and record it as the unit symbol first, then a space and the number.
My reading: mL 350
